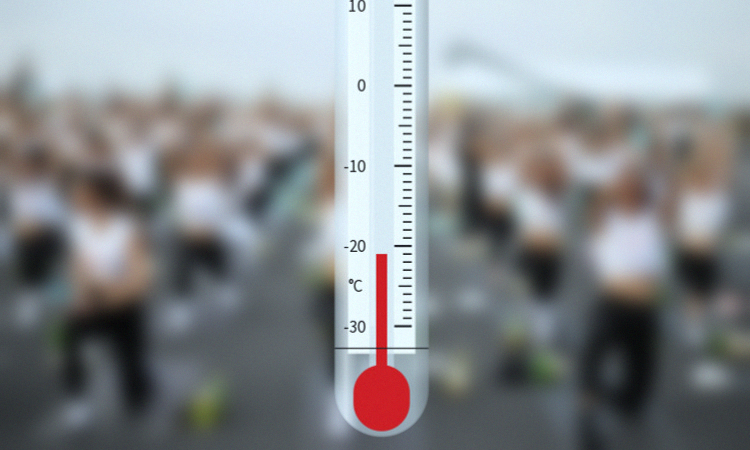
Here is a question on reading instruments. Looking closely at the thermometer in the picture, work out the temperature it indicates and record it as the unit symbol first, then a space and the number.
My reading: °C -21
